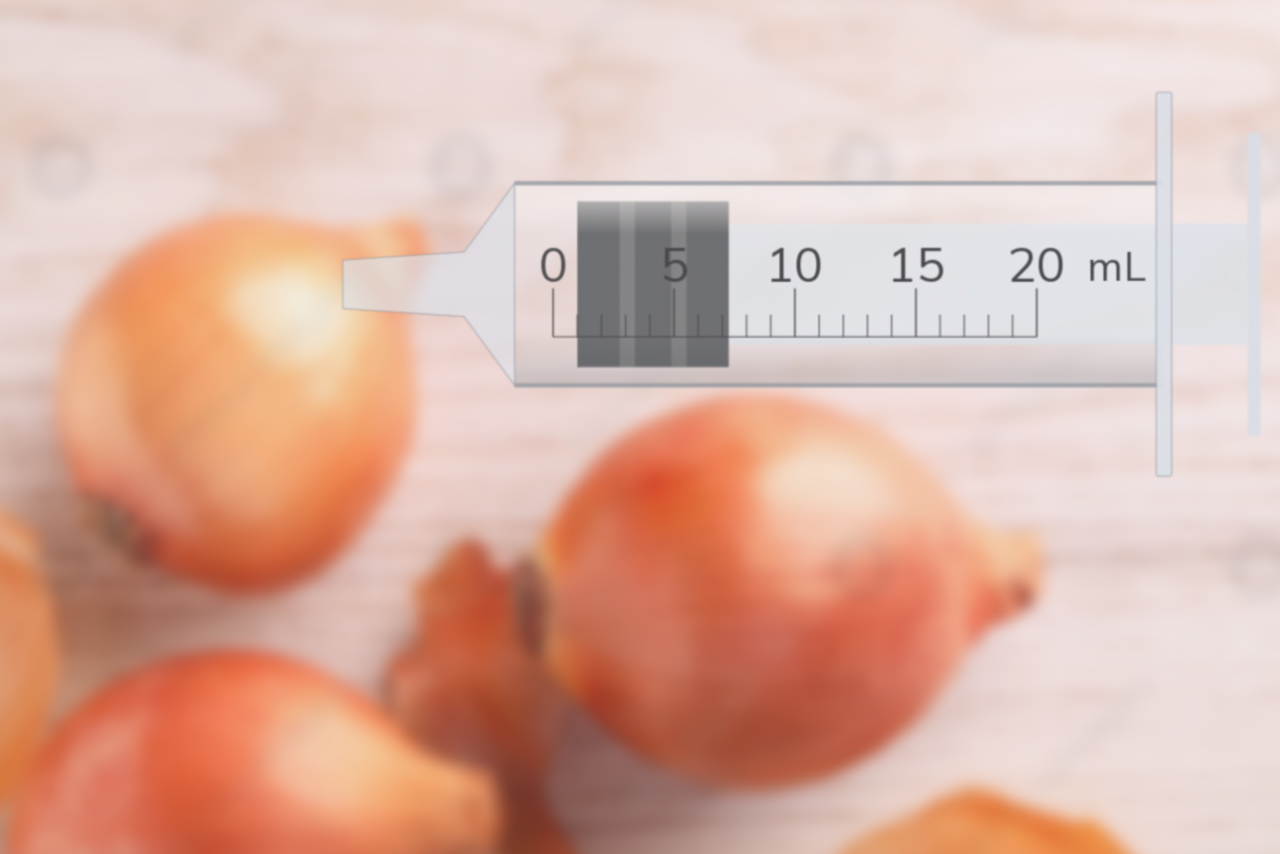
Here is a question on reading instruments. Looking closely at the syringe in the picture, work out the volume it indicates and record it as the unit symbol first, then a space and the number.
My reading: mL 1
